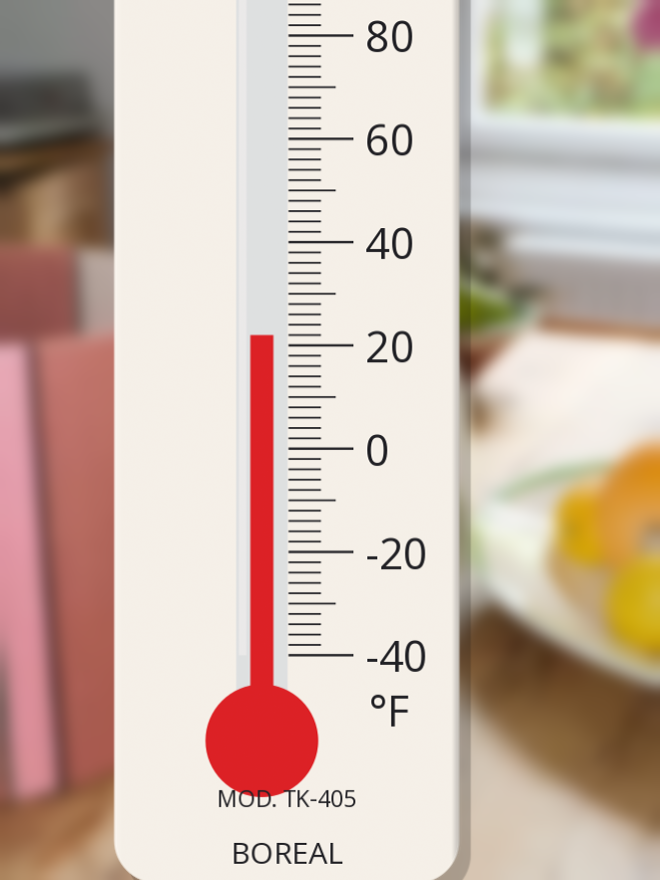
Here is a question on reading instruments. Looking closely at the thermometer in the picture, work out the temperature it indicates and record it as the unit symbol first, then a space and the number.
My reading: °F 22
